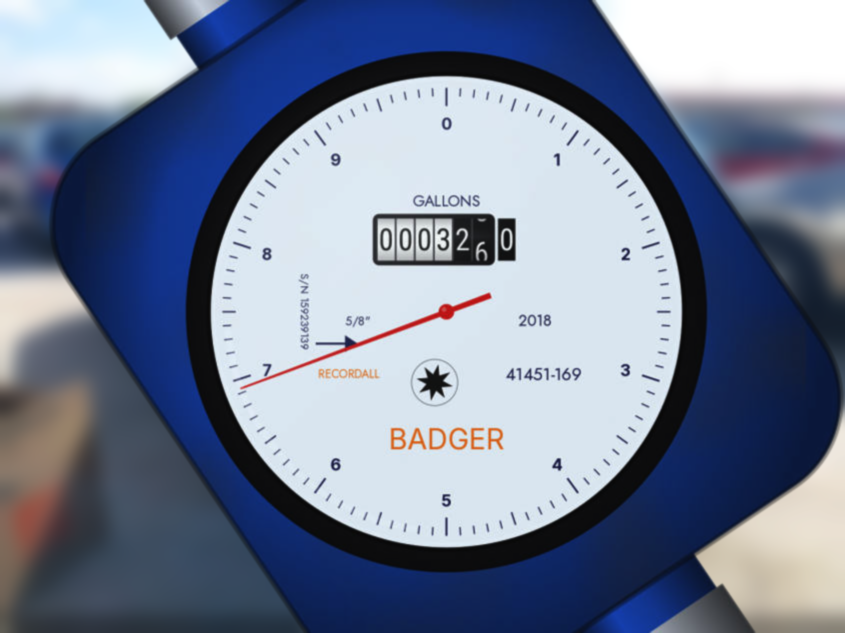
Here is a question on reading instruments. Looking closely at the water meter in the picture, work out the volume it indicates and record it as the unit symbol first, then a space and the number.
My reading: gal 3256.9
